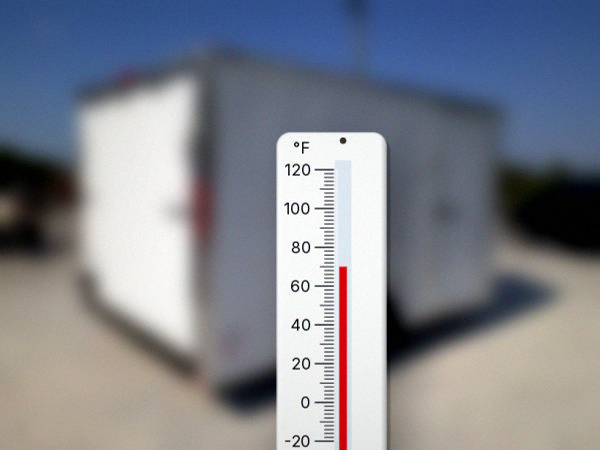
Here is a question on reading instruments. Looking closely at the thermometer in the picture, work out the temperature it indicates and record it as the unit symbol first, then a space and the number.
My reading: °F 70
